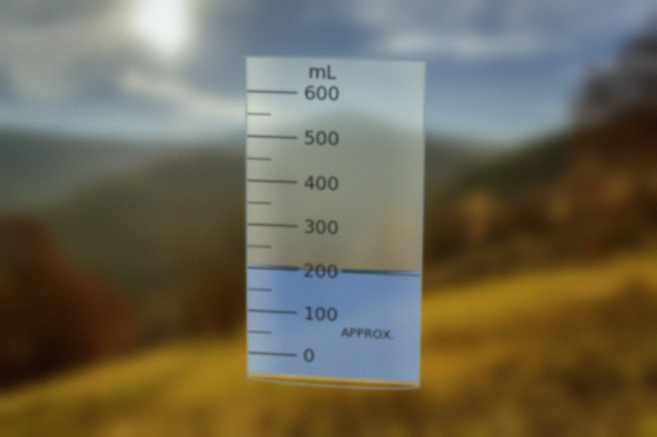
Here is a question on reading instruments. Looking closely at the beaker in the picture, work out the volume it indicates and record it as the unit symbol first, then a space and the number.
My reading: mL 200
